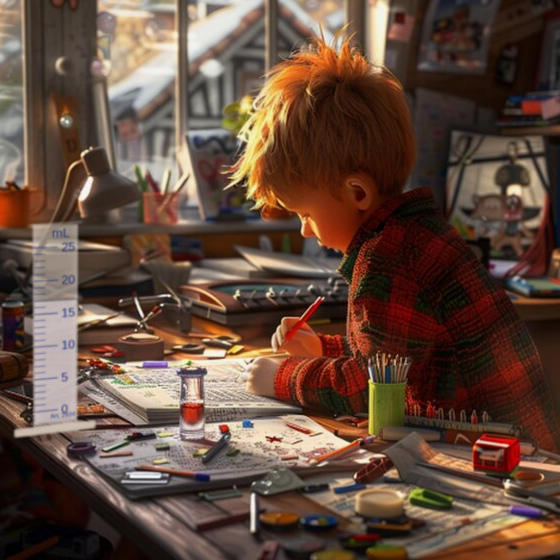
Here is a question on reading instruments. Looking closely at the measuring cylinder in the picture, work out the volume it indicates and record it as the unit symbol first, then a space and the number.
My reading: mL 17
